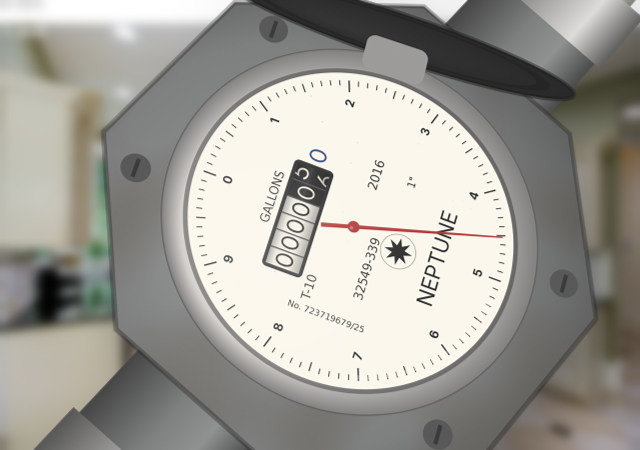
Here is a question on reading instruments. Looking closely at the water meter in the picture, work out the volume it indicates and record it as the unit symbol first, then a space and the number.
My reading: gal 54.5
